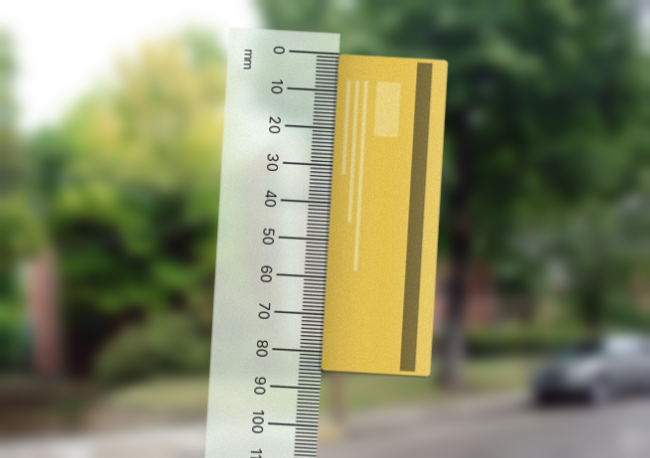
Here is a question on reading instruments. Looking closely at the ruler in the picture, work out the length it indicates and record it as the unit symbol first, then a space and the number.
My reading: mm 85
